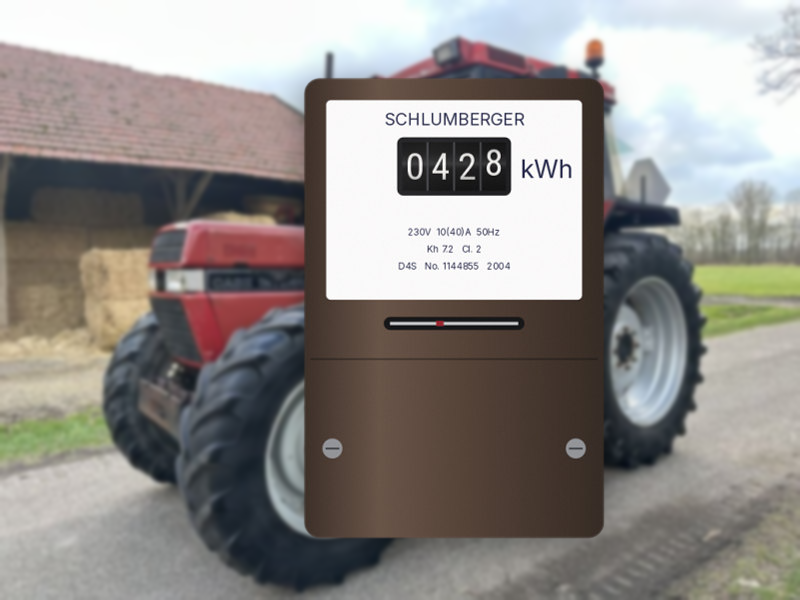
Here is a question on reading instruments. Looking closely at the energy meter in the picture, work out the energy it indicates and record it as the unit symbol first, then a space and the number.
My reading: kWh 428
